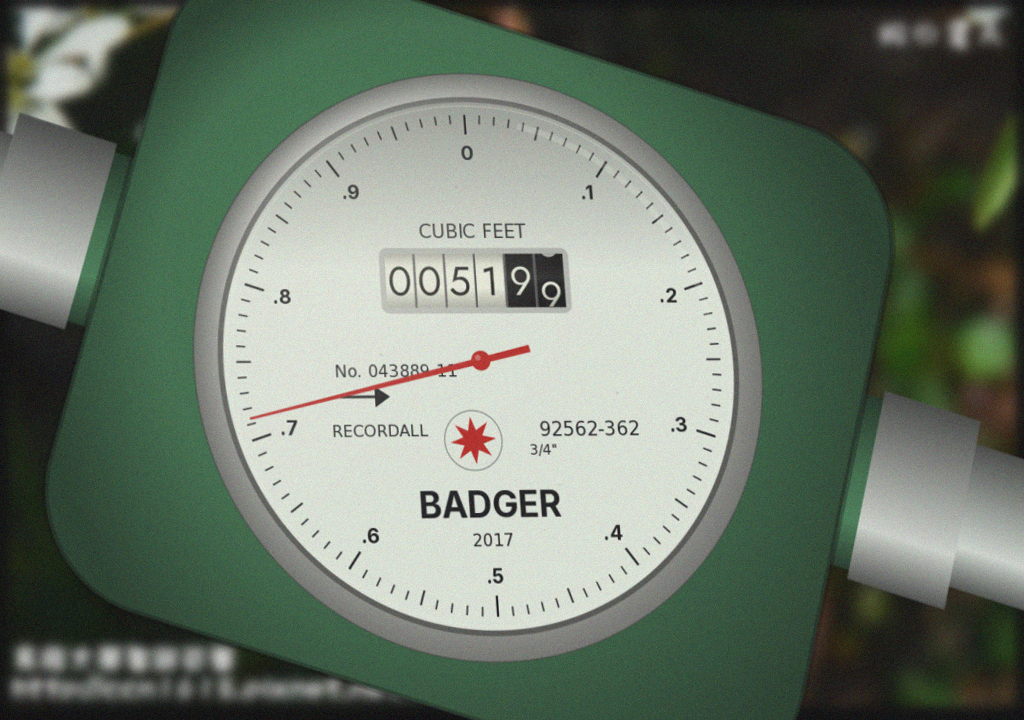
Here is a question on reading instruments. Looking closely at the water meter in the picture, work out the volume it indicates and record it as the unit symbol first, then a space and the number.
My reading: ft³ 5198.71
